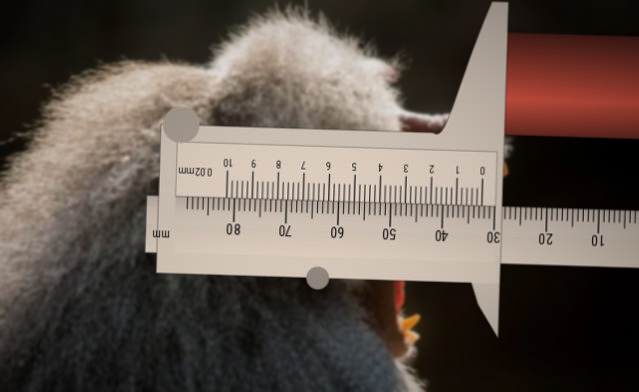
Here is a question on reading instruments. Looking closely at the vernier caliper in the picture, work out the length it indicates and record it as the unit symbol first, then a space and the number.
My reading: mm 32.5
